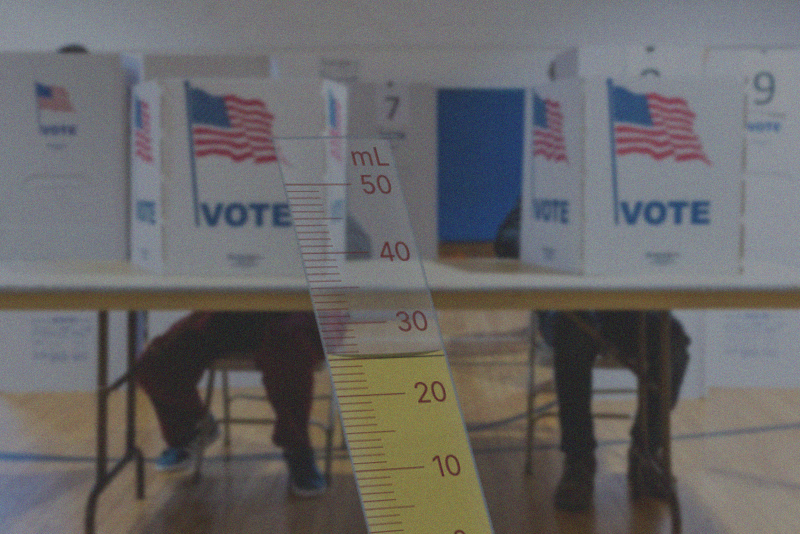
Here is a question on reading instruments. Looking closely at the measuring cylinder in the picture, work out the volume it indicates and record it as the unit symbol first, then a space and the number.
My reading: mL 25
